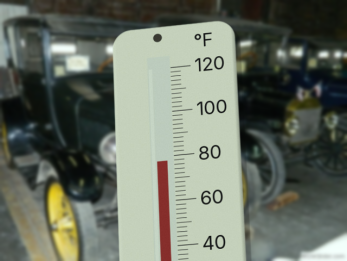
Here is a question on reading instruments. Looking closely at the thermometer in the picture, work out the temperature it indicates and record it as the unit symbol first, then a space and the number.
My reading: °F 78
